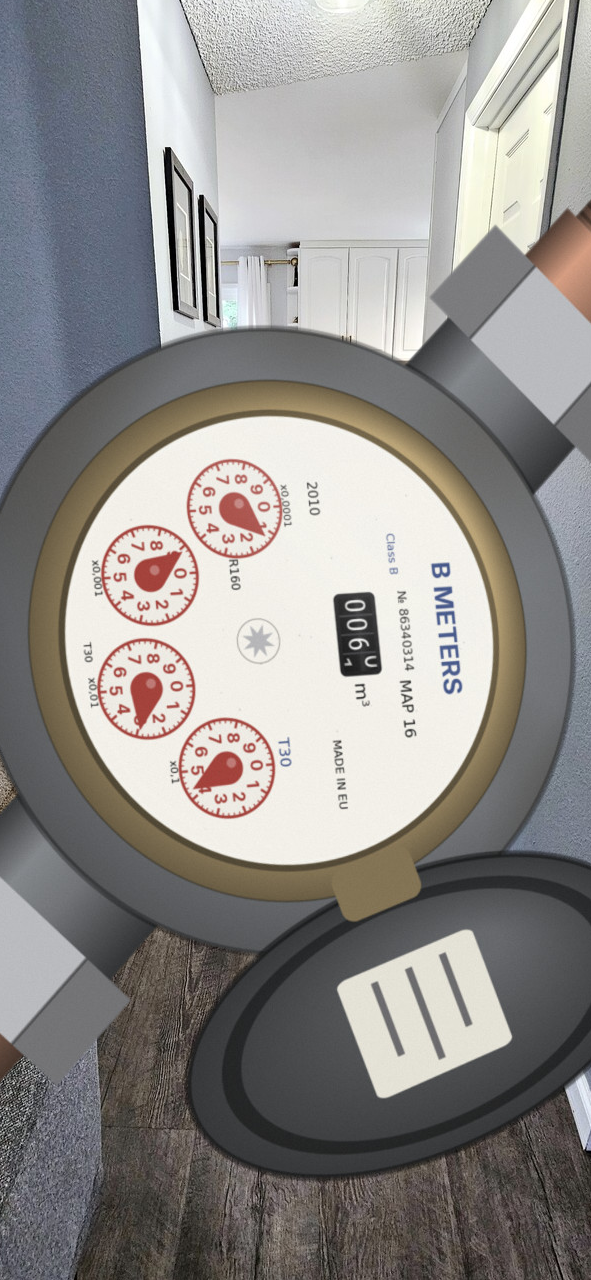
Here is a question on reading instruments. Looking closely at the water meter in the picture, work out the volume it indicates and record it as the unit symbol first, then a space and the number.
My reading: m³ 60.4291
